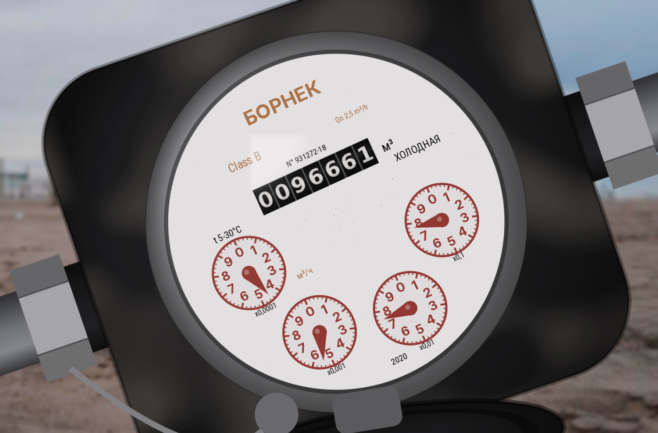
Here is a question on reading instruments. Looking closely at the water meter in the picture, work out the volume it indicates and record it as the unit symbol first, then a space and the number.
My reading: m³ 96661.7754
